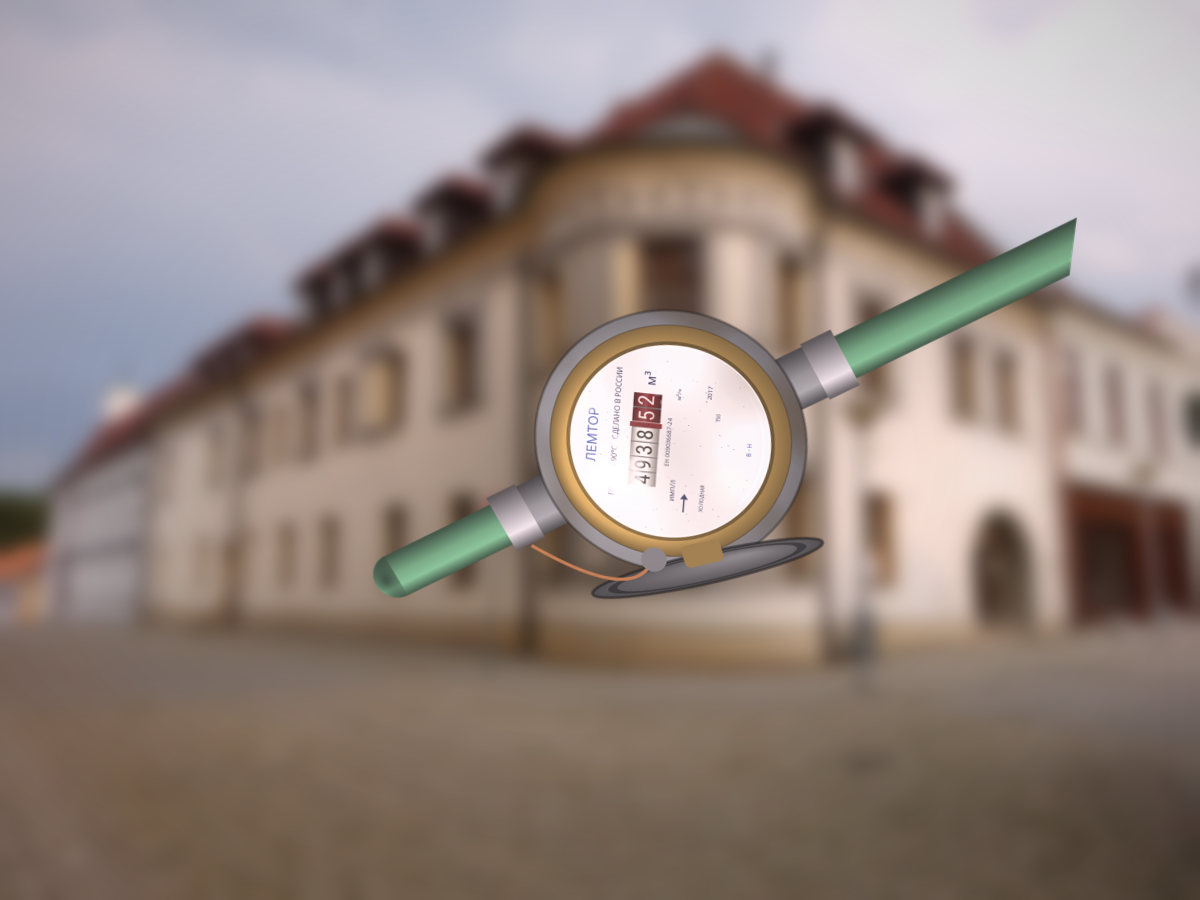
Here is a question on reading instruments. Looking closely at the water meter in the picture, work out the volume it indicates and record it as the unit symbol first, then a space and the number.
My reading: m³ 4938.52
